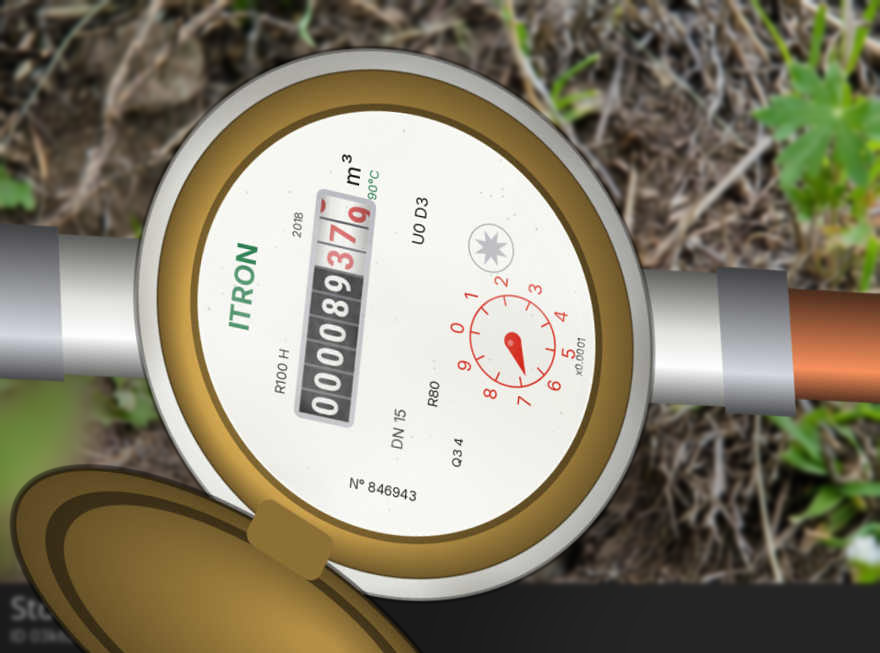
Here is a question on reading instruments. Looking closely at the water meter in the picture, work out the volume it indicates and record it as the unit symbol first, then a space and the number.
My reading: m³ 89.3786
